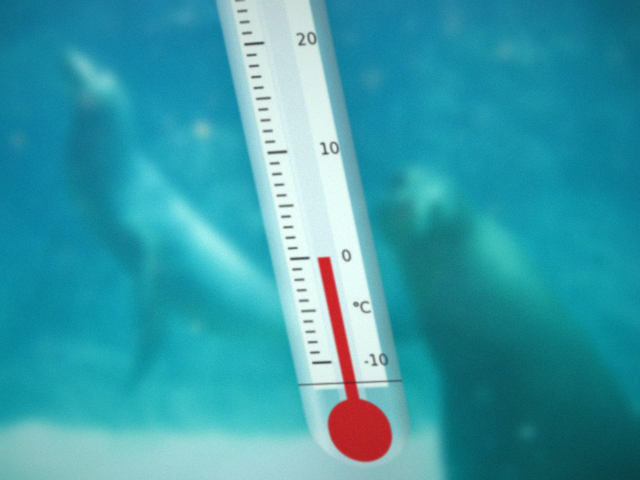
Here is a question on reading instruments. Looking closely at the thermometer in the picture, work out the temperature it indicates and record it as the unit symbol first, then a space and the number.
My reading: °C 0
